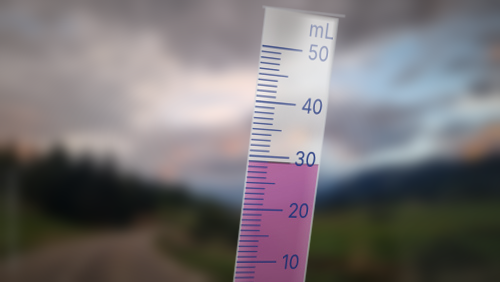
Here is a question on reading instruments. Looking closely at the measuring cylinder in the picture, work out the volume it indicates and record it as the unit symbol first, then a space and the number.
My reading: mL 29
